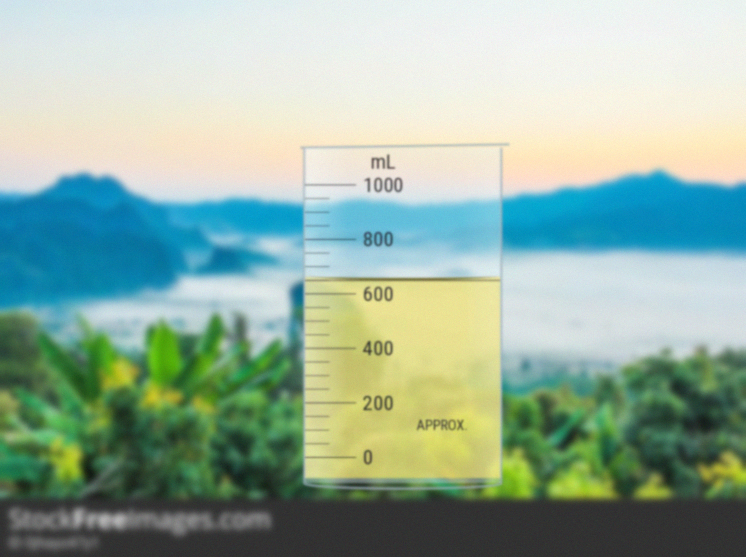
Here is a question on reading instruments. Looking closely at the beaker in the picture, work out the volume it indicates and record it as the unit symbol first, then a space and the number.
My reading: mL 650
